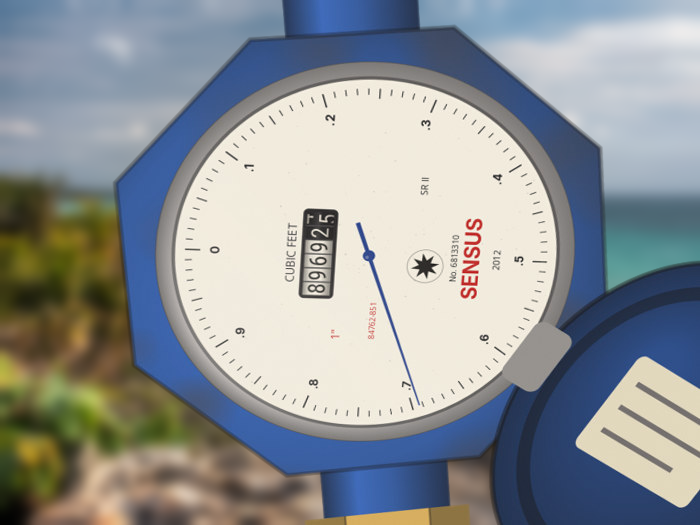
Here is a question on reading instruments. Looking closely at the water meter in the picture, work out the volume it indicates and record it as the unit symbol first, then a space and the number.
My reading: ft³ 896924.69
